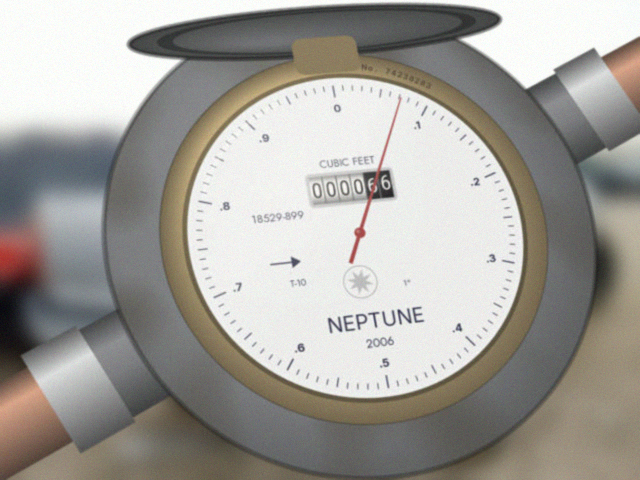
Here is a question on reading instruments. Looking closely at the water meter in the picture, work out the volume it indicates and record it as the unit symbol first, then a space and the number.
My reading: ft³ 66.07
